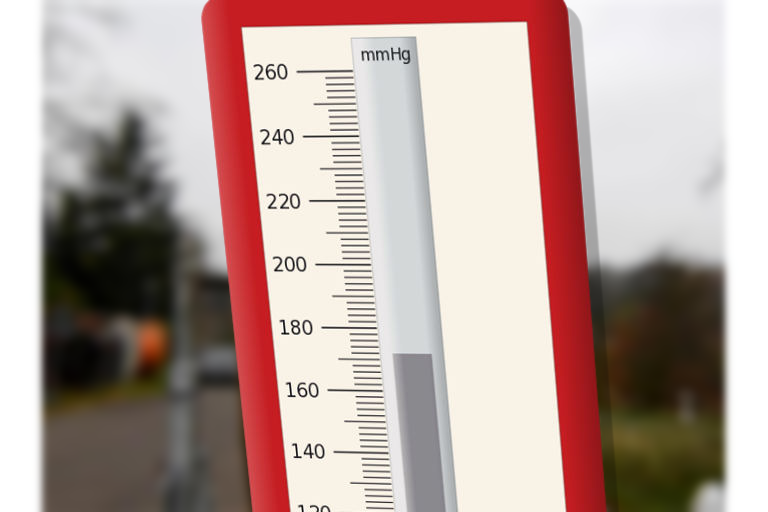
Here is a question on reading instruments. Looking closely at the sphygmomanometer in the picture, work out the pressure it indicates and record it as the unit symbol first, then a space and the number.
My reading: mmHg 172
